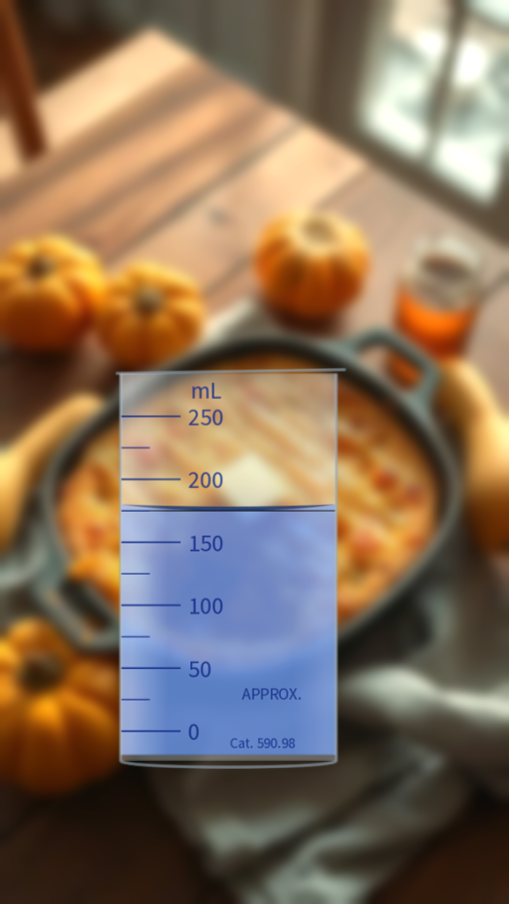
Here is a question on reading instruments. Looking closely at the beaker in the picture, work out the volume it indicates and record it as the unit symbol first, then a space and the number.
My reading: mL 175
